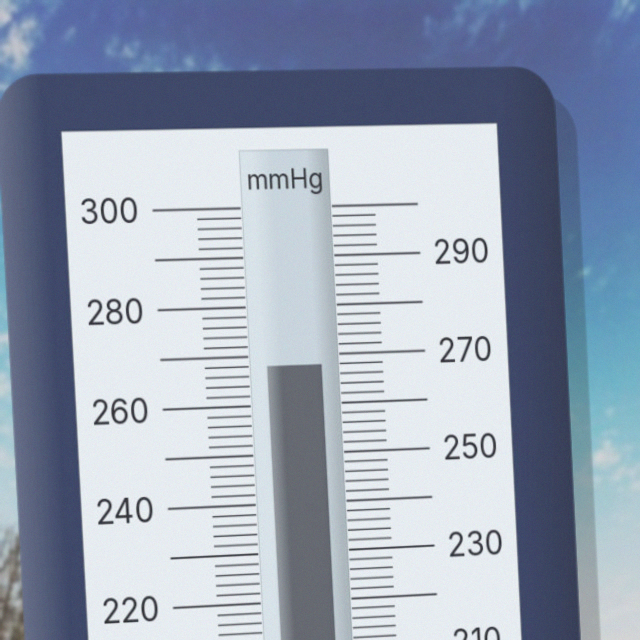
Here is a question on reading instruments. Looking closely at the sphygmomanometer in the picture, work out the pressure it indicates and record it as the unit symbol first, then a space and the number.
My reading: mmHg 268
